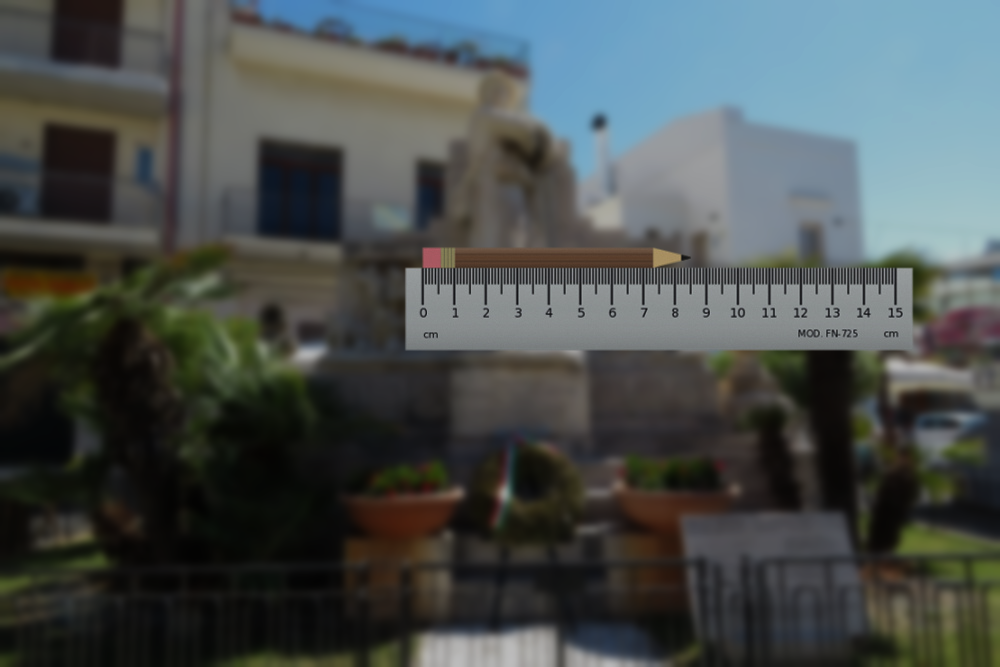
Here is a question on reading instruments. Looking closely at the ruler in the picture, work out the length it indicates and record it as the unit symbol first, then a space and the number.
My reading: cm 8.5
